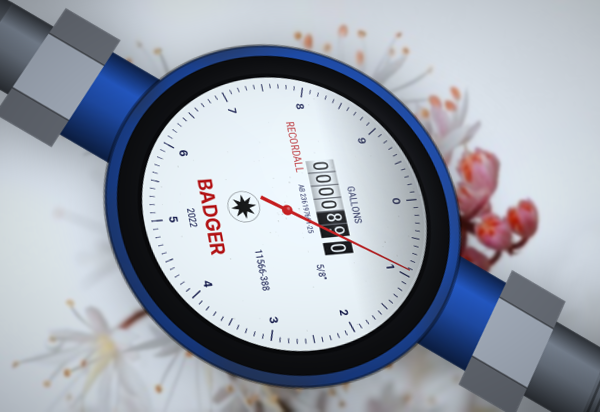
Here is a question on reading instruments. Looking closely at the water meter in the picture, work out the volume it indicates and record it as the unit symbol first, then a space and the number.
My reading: gal 890.9
